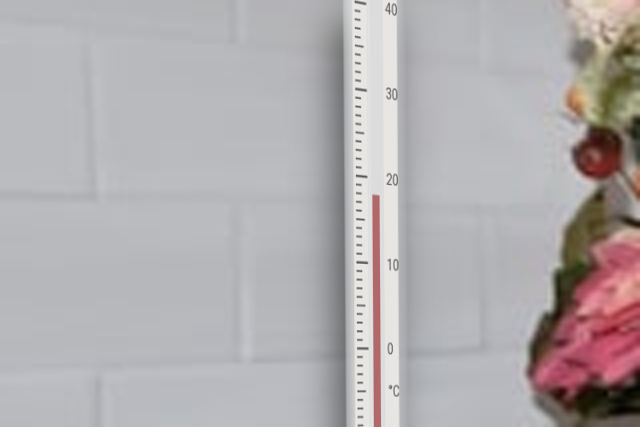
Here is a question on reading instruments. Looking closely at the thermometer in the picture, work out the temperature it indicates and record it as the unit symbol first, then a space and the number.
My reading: °C 18
